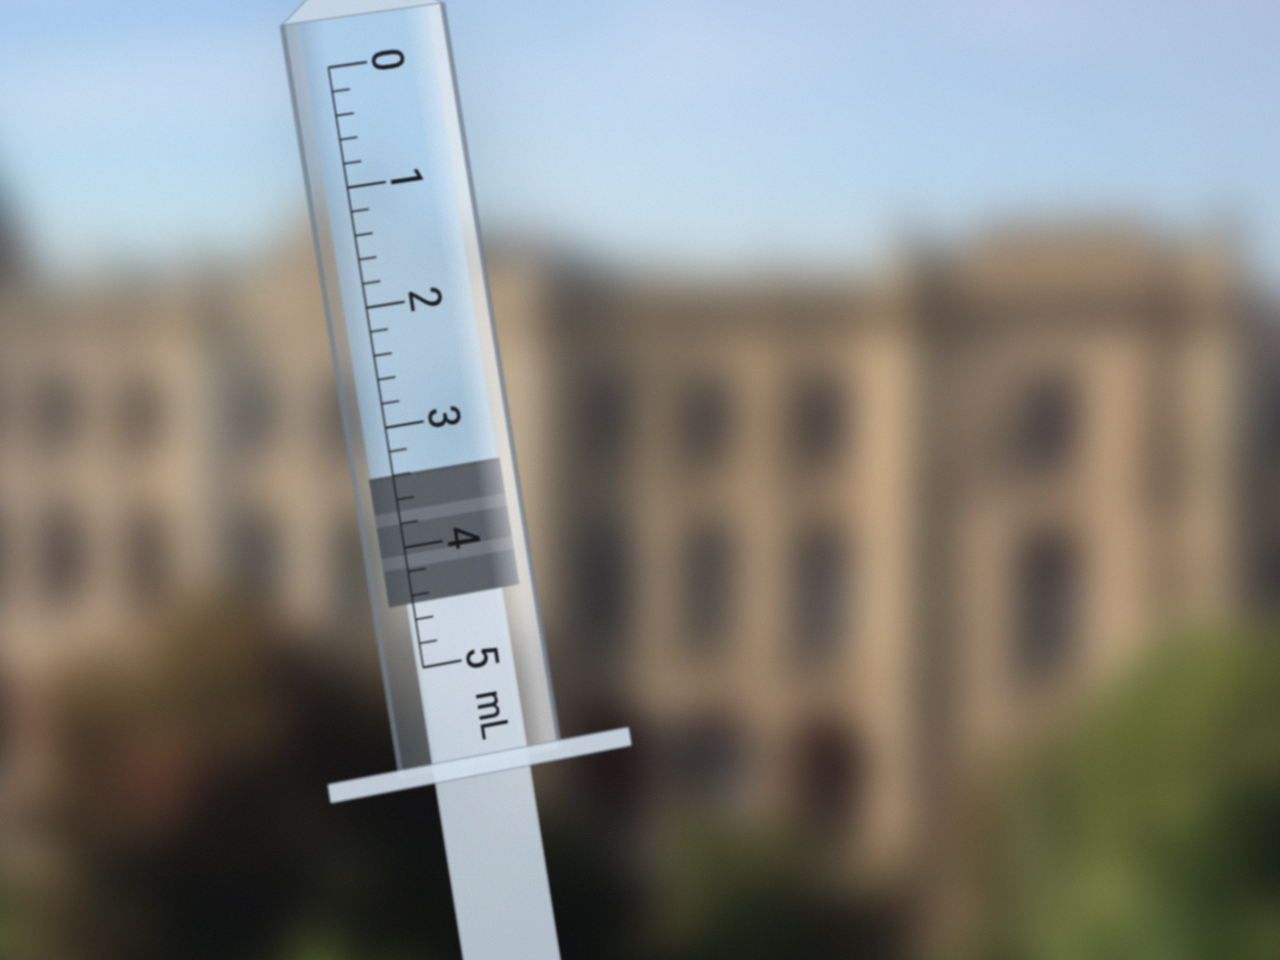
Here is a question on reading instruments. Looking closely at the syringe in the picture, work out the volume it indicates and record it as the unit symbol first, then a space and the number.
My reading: mL 3.4
